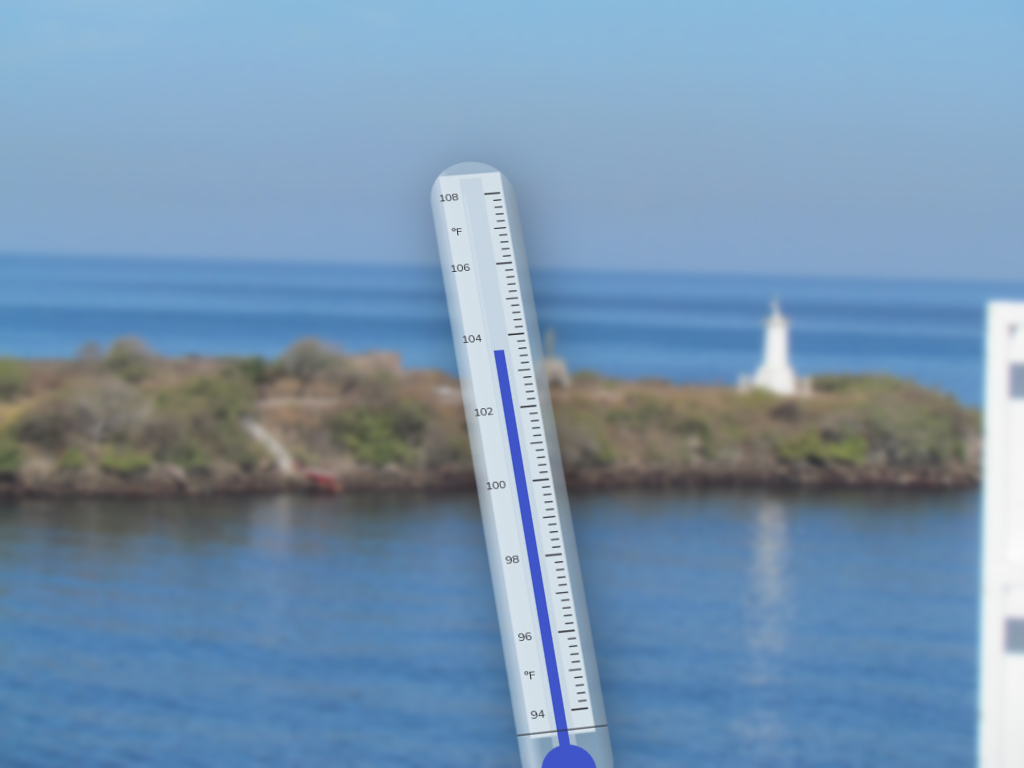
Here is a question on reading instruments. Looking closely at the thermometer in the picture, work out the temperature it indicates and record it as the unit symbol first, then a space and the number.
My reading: °F 103.6
